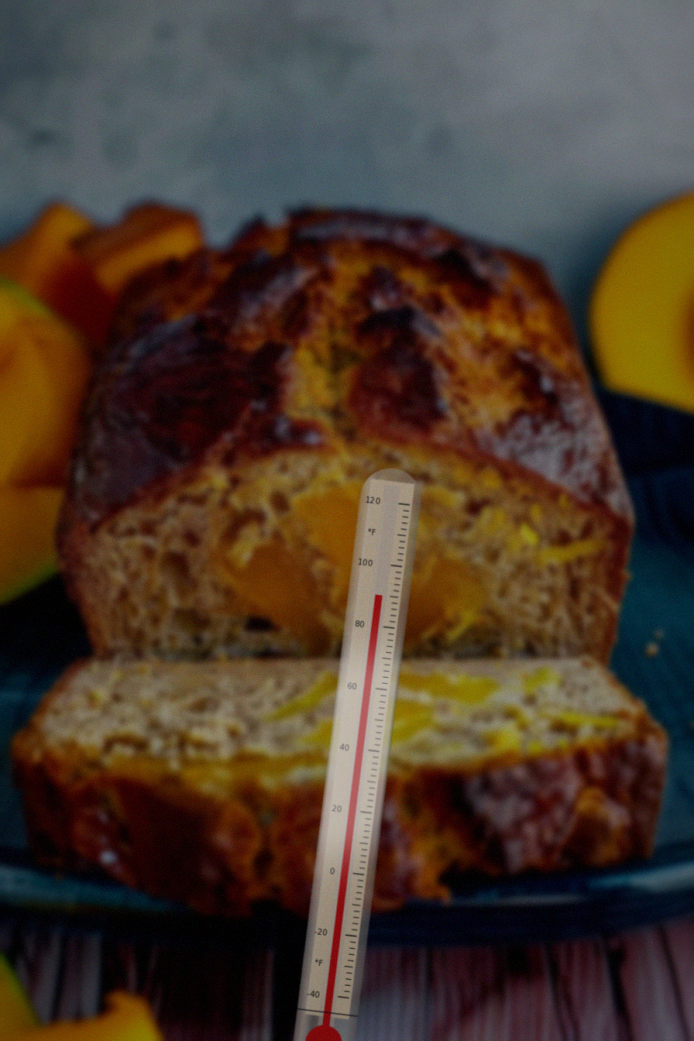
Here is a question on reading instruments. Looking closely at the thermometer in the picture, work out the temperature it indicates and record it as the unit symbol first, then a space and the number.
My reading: °F 90
